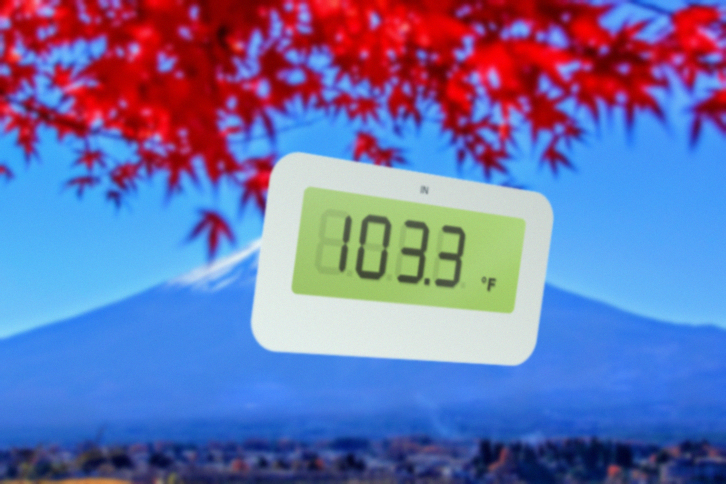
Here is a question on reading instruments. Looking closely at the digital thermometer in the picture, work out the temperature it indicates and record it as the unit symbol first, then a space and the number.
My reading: °F 103.3
